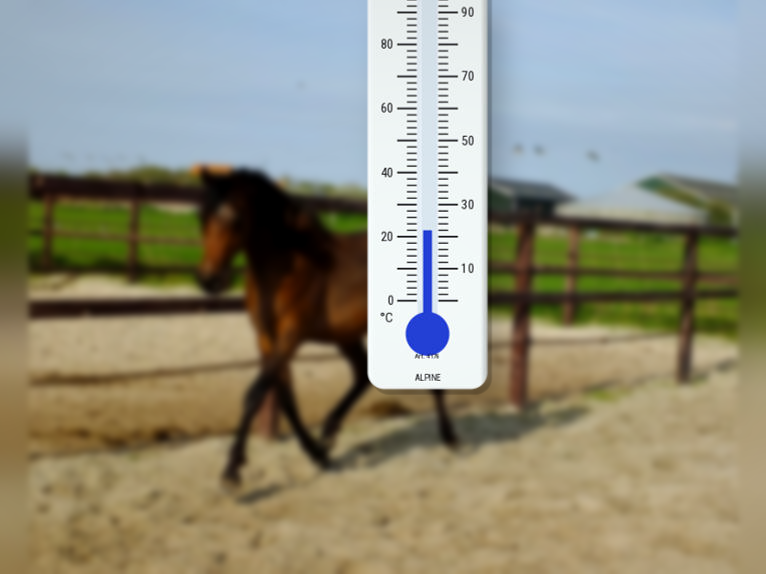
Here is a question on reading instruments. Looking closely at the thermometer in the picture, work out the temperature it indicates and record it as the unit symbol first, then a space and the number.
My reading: °C 22
